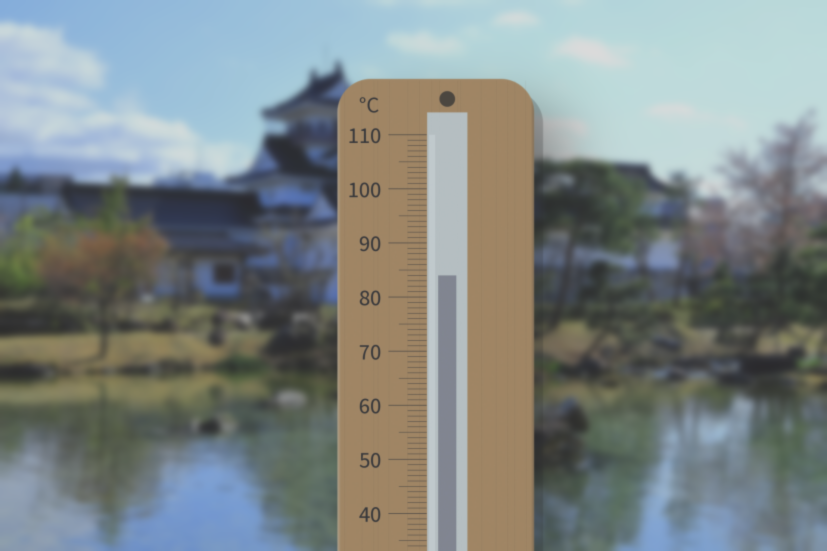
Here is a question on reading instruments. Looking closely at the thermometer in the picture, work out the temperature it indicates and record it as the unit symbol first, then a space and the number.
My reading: °C 84
